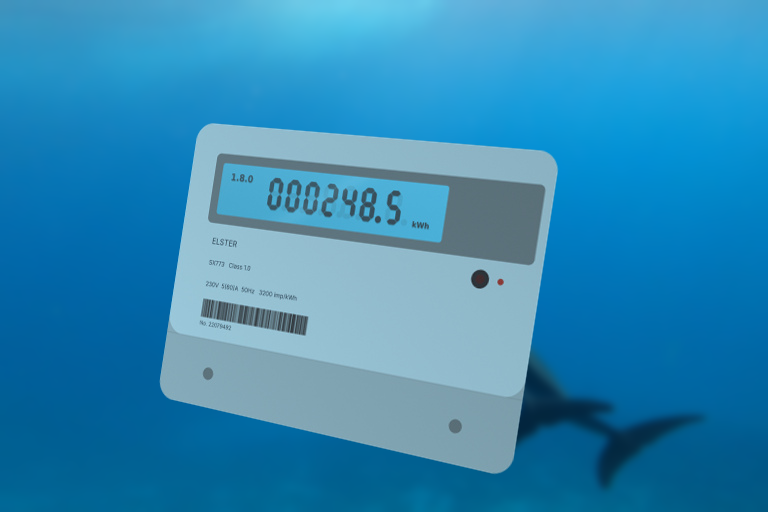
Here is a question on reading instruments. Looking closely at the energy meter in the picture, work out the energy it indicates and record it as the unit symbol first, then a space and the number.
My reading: kWh 248.5
